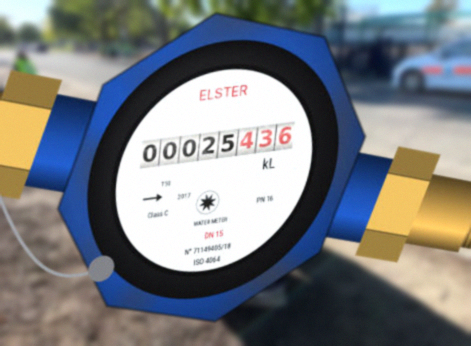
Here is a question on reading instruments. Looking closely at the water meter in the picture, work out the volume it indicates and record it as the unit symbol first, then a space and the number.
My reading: kL 25.436
